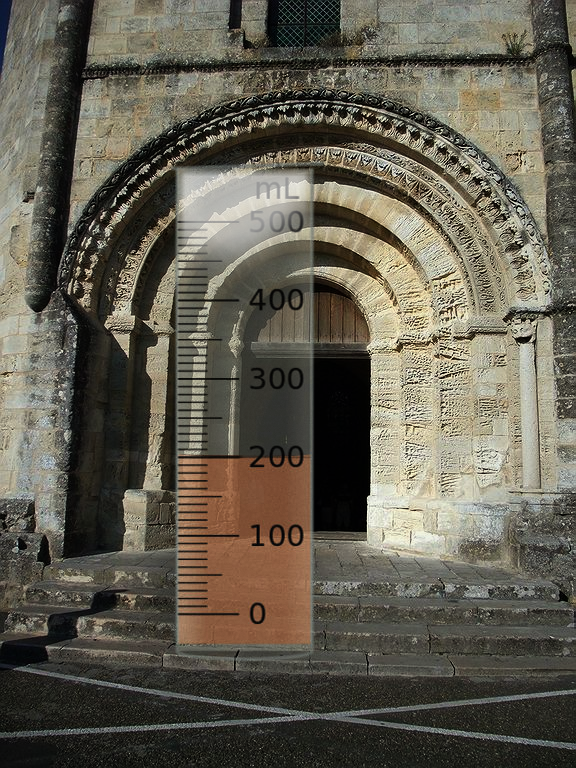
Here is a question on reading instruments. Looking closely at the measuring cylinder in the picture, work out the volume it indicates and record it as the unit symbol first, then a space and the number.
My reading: mL 200
